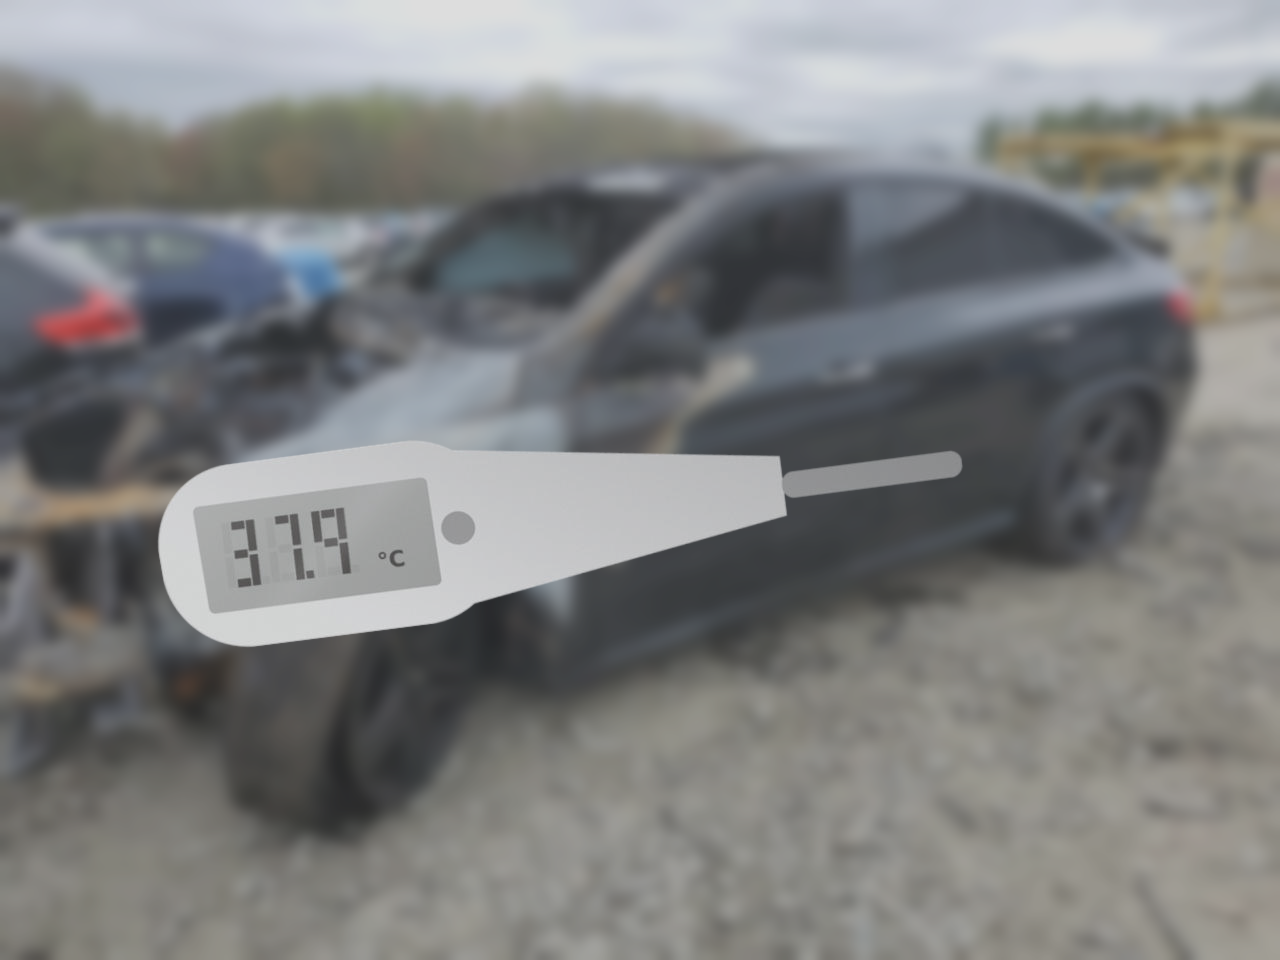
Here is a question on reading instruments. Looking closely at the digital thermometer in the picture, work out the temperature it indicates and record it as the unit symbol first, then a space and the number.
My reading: °C 37.9
